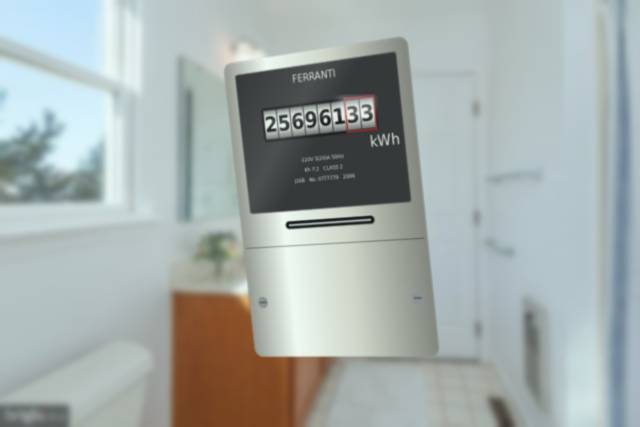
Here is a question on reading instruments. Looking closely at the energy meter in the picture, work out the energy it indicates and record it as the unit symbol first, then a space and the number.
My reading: kWh 256961.33
